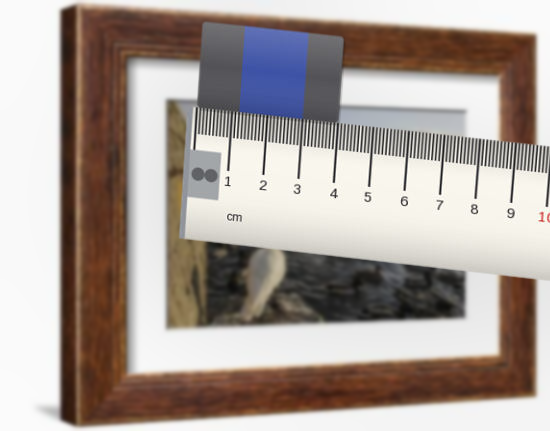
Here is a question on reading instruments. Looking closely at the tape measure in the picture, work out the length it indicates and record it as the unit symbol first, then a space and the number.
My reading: cm 4
